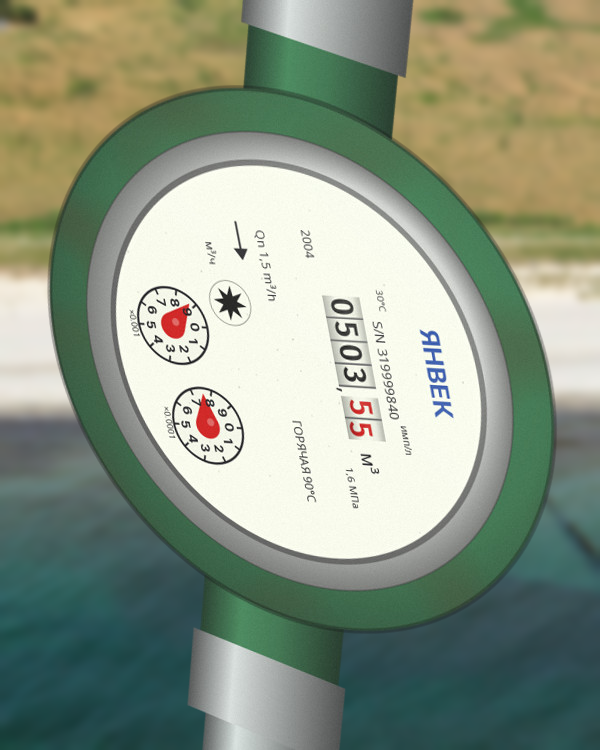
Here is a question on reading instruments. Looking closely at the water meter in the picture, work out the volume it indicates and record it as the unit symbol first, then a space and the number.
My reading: m³ 503.5487
